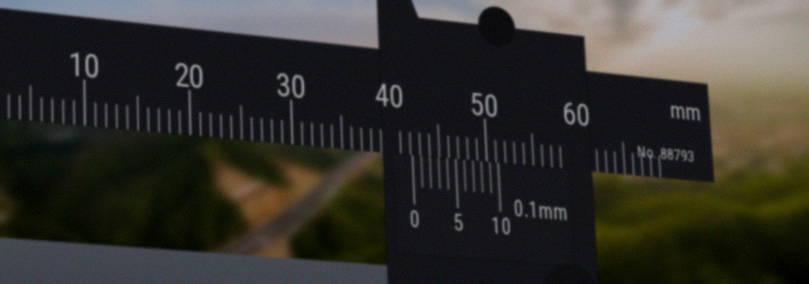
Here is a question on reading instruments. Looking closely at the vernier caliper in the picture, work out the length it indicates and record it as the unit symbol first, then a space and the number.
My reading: mm 42.2
